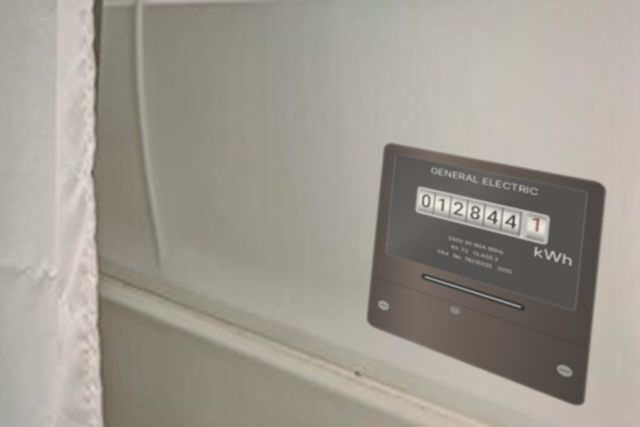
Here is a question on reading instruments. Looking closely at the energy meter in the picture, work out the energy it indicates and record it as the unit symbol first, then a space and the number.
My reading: kWh 12844.1
